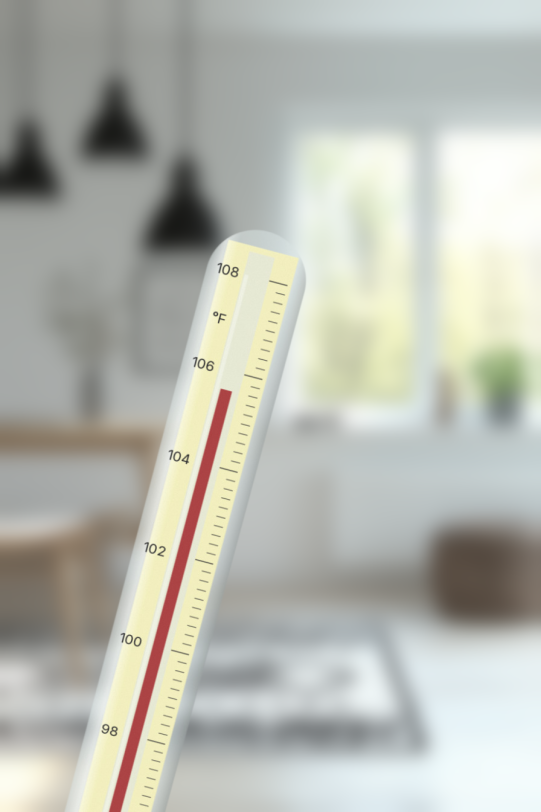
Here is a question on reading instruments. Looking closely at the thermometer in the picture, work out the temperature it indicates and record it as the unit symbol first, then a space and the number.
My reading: °F 105.6
